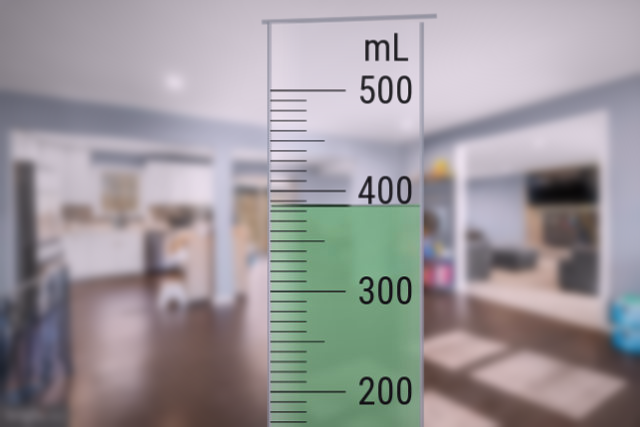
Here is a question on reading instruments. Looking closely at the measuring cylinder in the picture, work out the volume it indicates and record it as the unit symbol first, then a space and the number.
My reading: mL 385
